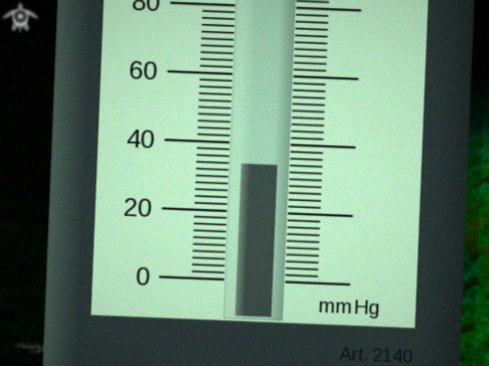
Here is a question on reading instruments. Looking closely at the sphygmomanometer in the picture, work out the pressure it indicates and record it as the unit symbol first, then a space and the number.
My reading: mmHg 34
